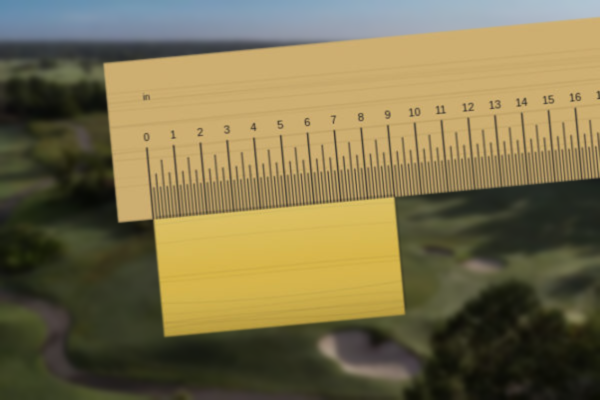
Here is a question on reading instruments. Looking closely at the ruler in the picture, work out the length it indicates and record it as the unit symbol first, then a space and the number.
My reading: in 9
